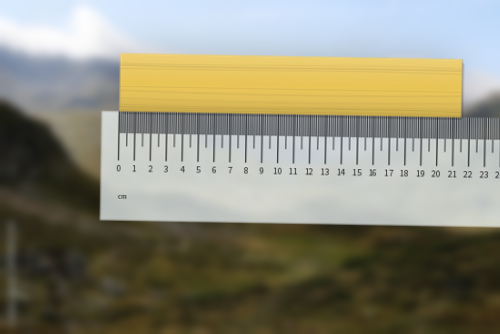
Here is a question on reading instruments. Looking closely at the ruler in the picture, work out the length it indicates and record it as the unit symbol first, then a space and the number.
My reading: cm 21.5
